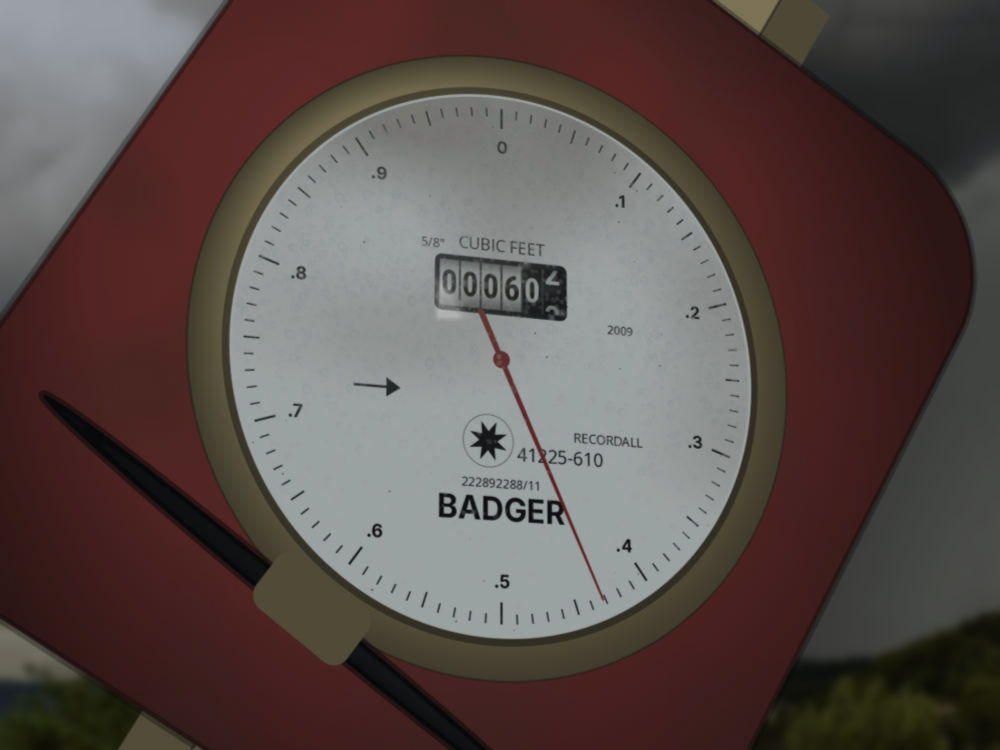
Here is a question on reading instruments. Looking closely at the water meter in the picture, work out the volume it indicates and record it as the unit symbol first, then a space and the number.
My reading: ft³ 602.43
